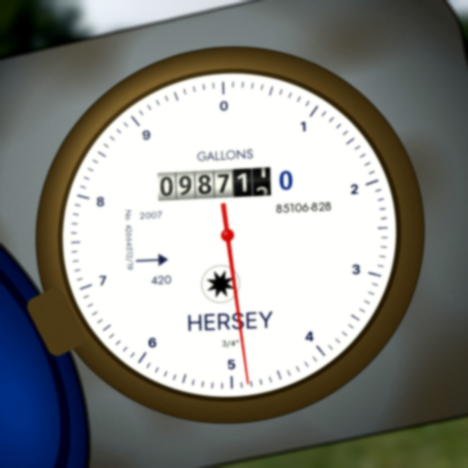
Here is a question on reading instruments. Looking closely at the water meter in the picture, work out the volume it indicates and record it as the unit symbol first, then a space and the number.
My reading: gal 987114.8
